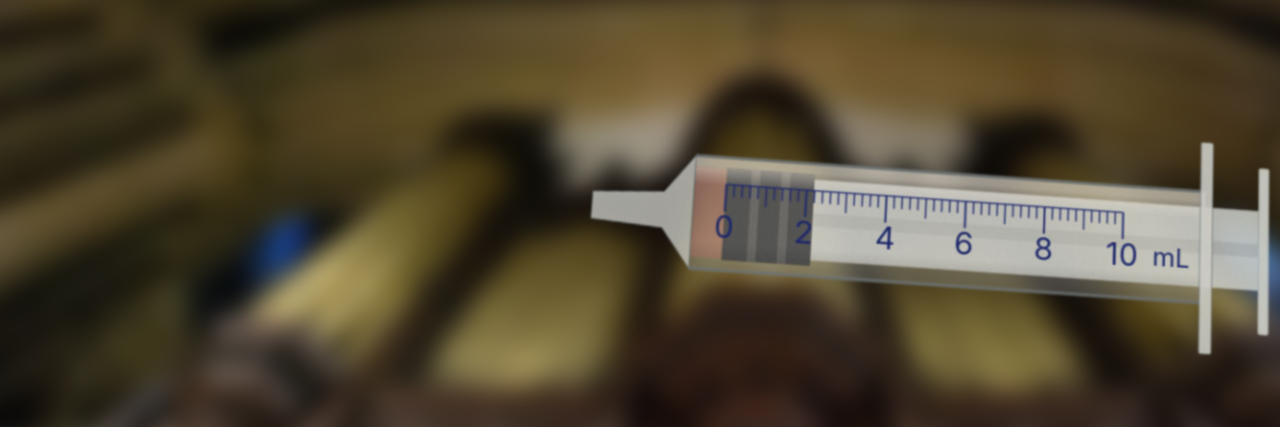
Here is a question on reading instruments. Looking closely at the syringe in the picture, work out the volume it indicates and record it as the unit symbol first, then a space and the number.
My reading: mL 0
